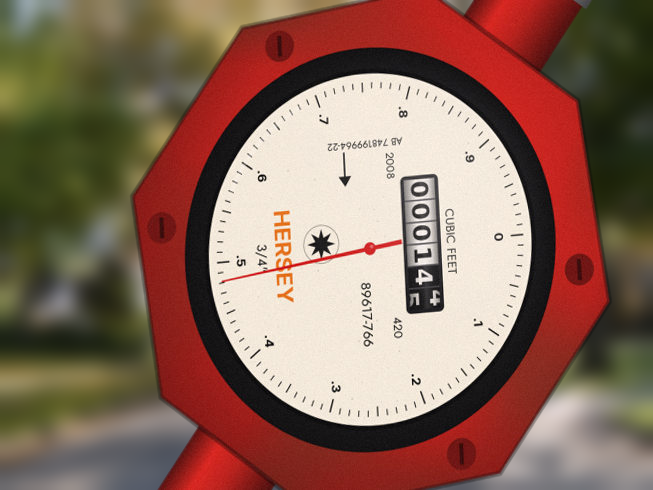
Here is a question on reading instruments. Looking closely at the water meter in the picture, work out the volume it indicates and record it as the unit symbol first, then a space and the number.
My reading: ft³ 144.48
